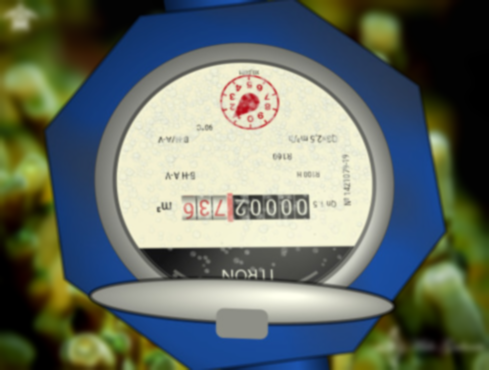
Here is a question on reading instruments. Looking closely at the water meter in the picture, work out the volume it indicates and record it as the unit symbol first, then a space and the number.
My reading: m³ 2.7361
